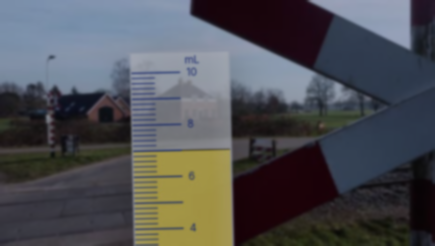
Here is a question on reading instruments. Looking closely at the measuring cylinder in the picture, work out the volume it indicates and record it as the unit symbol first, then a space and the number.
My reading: mL 7
